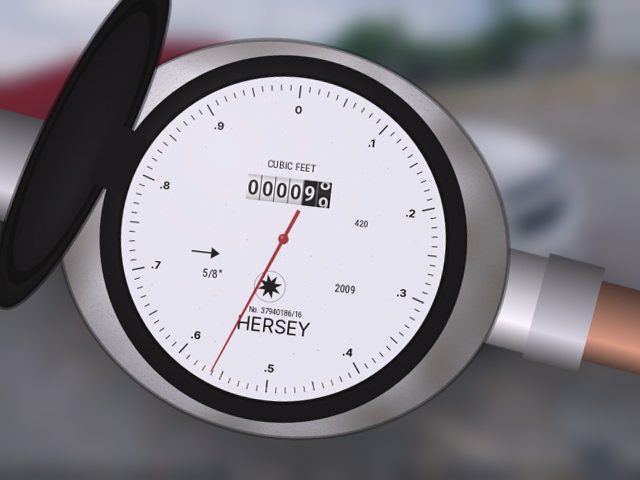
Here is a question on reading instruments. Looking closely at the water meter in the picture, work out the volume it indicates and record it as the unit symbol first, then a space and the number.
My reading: ft³ 98.56
